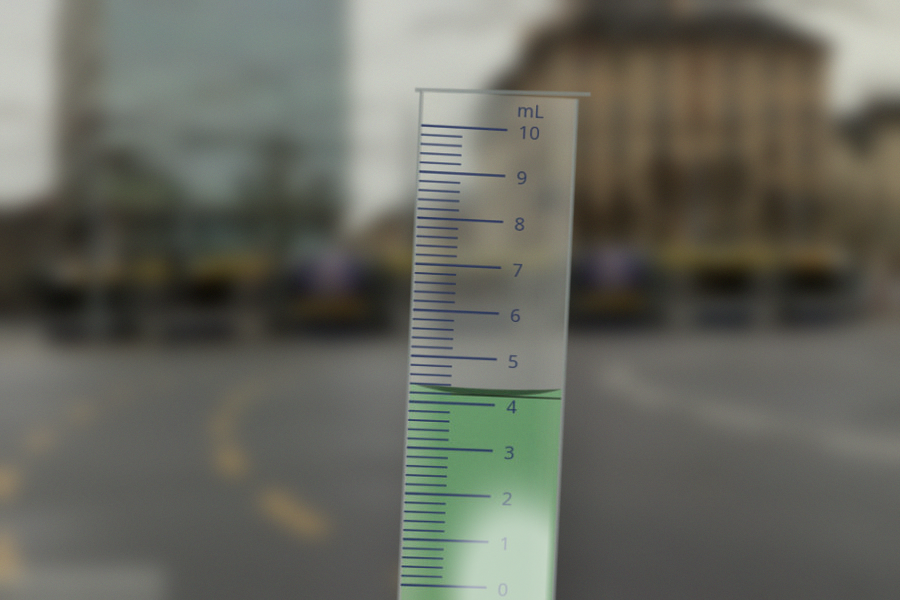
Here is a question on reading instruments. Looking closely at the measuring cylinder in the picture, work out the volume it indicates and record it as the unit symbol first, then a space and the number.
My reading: mL 4.2
